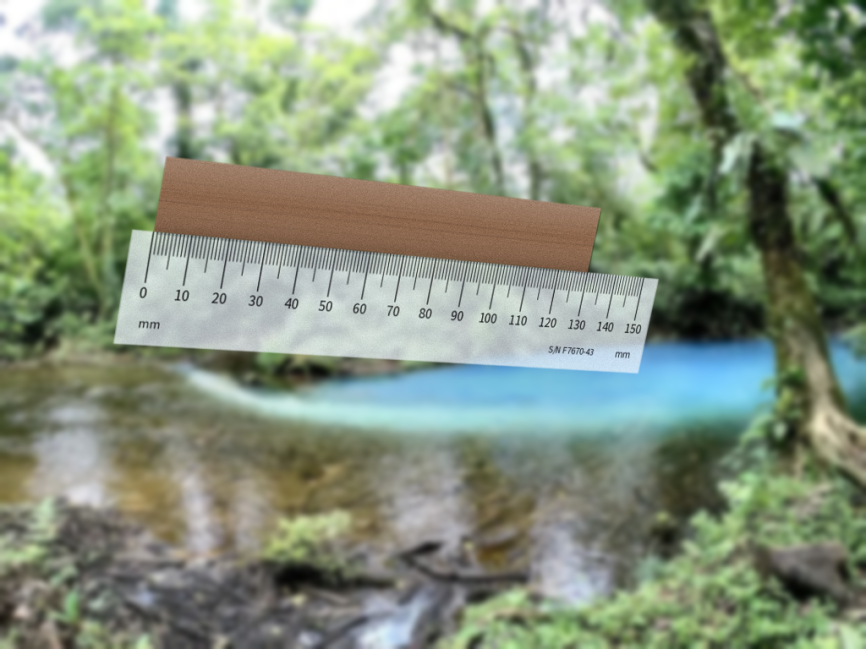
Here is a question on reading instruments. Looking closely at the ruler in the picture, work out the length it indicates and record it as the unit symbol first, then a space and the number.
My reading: mm 130
